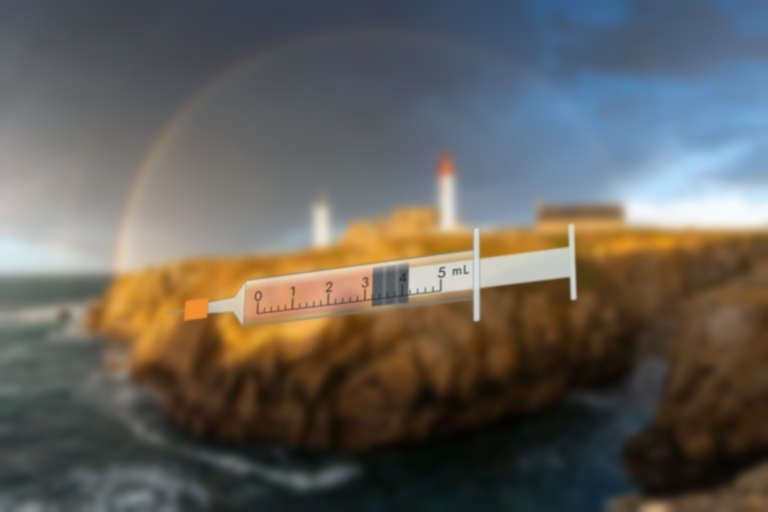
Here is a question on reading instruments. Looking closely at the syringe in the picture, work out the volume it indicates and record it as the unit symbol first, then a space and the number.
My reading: mL 3.2
